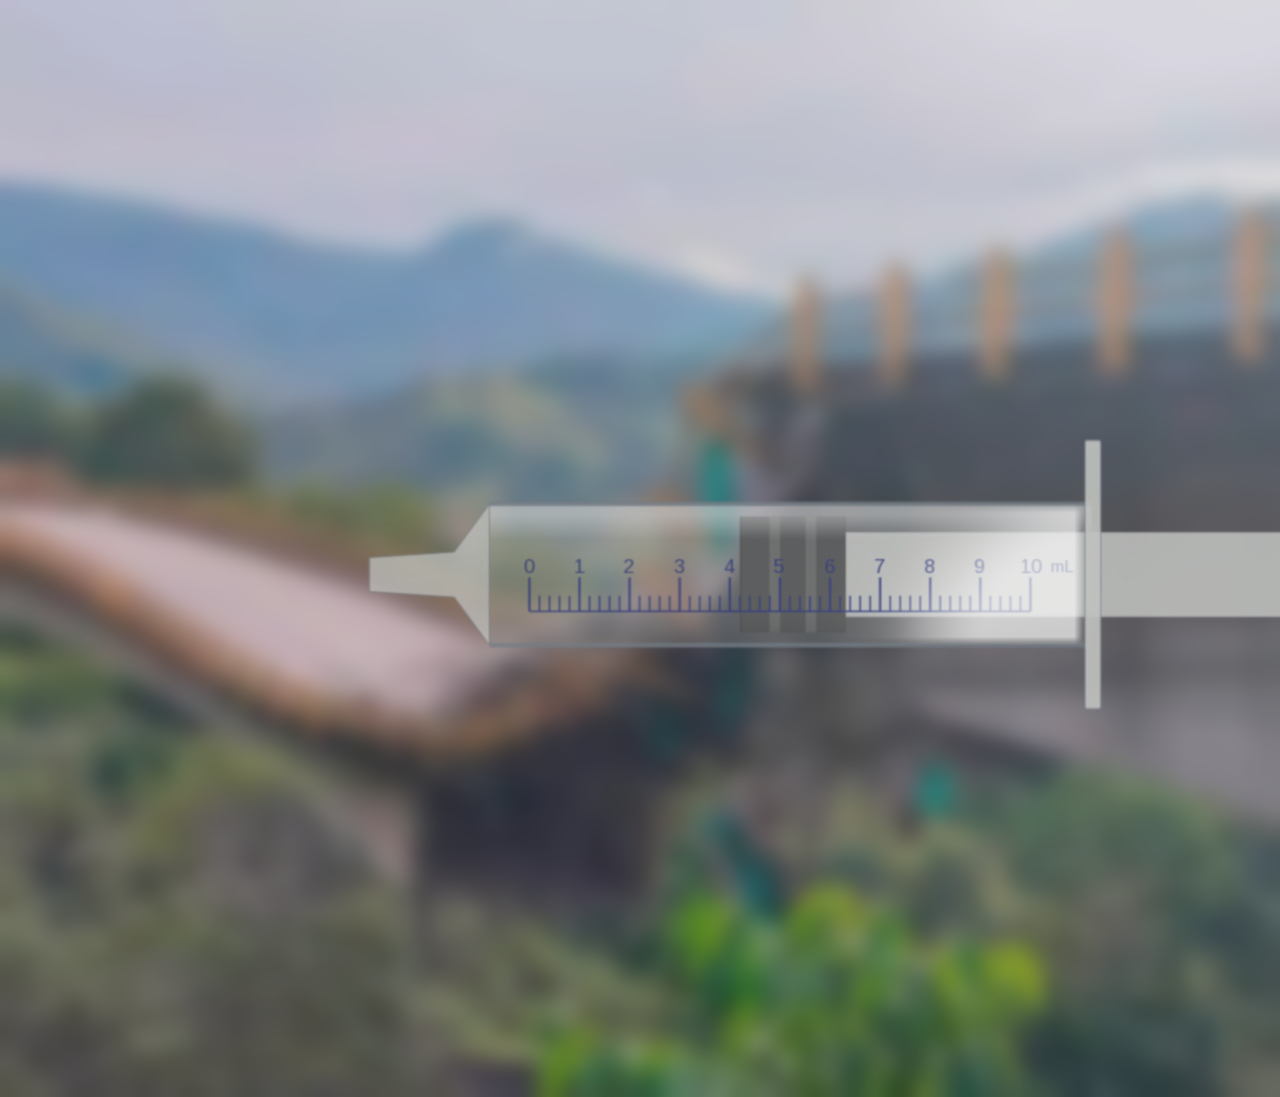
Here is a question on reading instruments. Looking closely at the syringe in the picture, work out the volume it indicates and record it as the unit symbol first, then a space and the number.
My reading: mL 4.2
